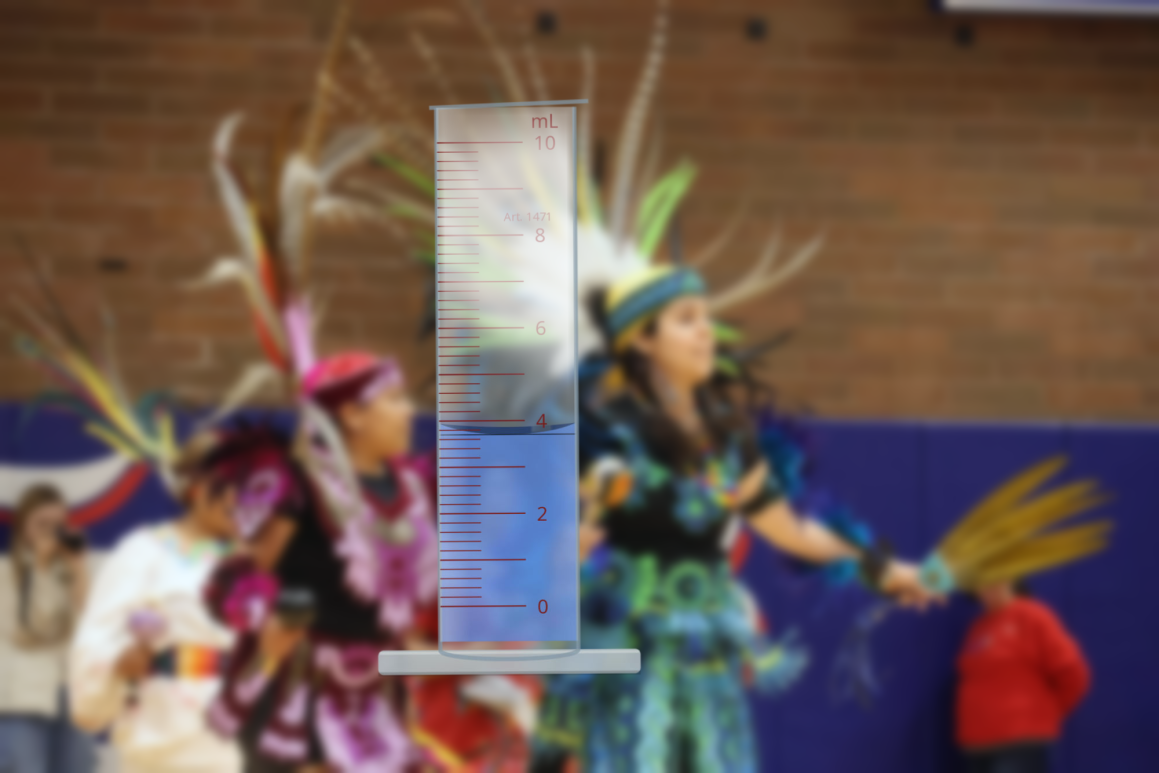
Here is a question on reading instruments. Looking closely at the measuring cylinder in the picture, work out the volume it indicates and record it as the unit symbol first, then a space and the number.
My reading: mL 3.7
